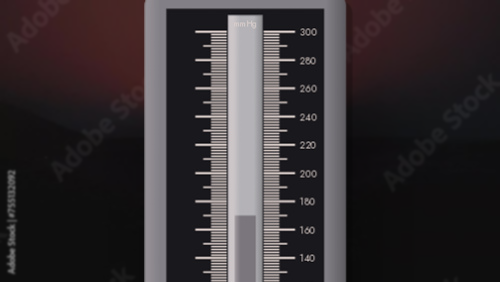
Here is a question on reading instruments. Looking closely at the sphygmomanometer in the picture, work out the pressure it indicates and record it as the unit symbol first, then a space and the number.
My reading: mmHg 170
